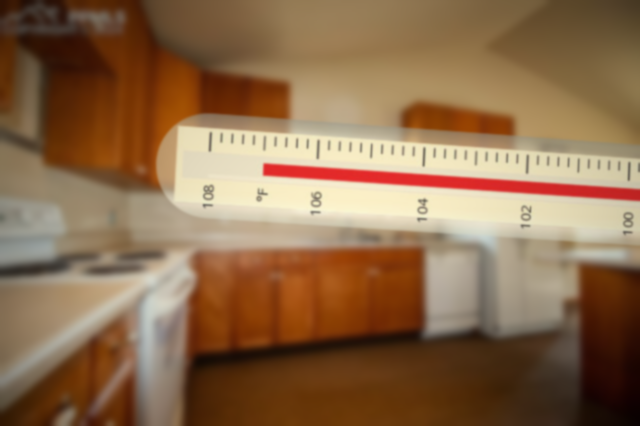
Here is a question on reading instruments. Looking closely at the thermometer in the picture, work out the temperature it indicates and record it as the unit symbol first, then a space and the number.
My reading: °F 107
